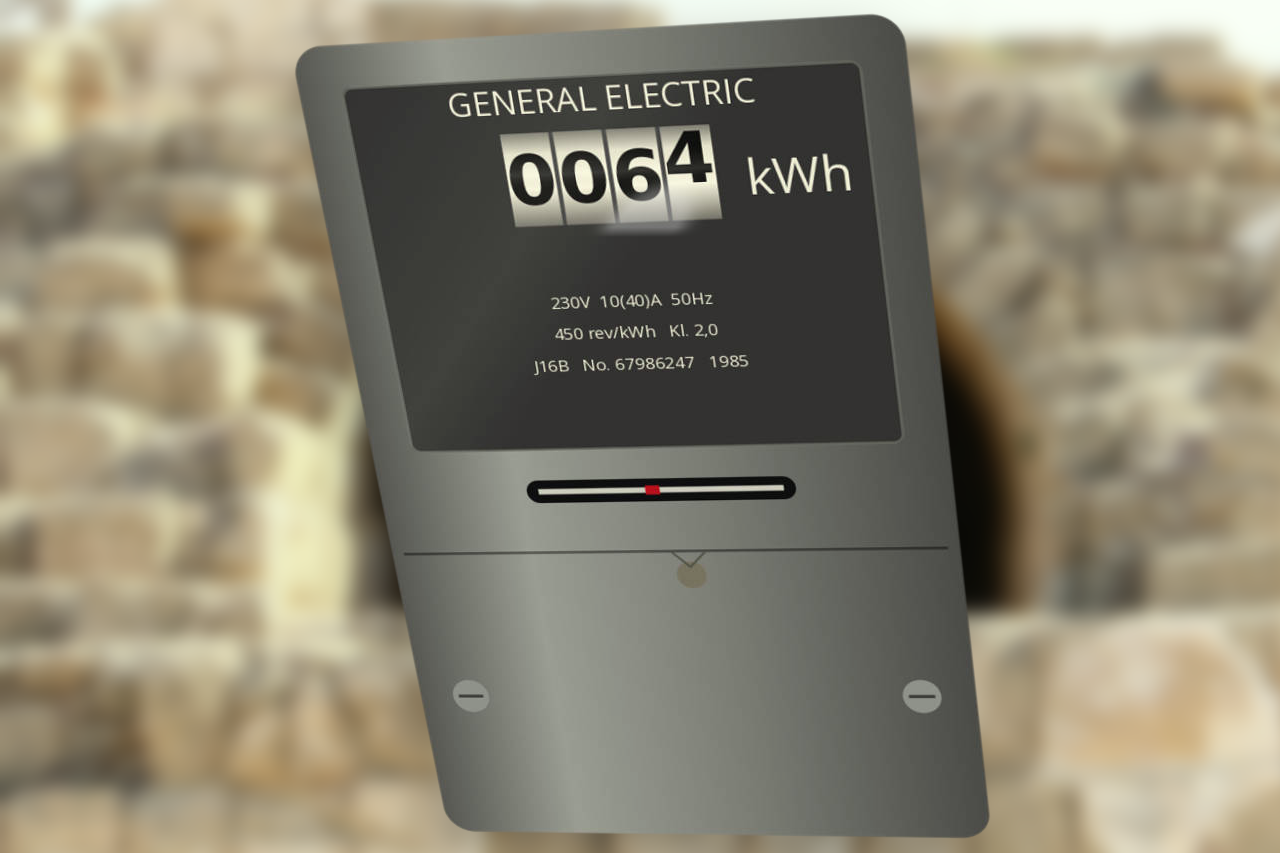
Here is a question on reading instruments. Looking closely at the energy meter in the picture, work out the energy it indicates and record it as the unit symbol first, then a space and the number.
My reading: kWh 64
